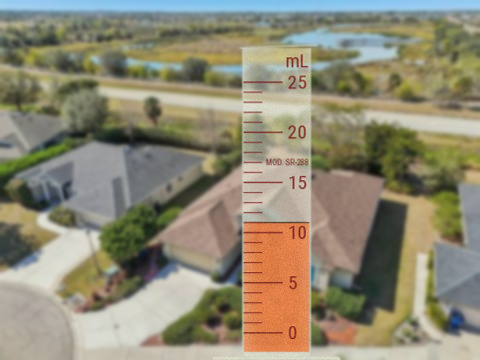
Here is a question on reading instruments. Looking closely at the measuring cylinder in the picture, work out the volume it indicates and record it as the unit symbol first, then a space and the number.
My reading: mL 11
